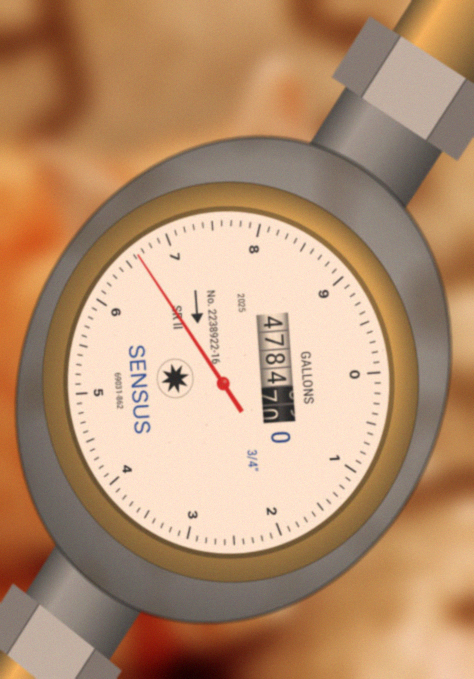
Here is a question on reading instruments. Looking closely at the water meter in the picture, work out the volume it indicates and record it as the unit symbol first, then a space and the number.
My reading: gal 4784696.6
